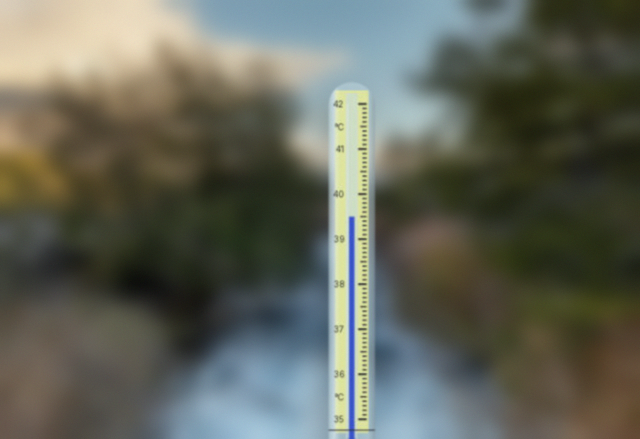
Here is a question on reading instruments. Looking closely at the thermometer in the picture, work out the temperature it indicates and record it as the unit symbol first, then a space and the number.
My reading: °C 39.5
